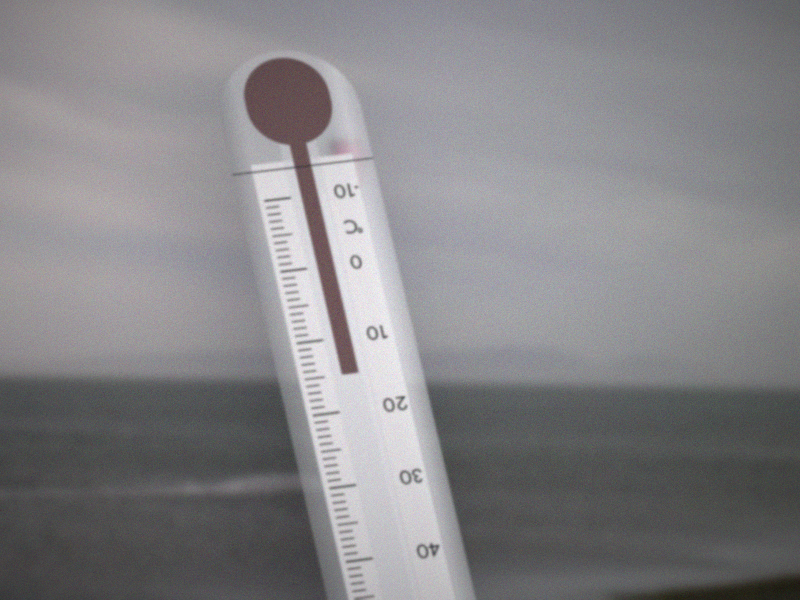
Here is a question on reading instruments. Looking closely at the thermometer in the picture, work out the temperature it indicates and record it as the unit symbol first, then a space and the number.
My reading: °C 15
